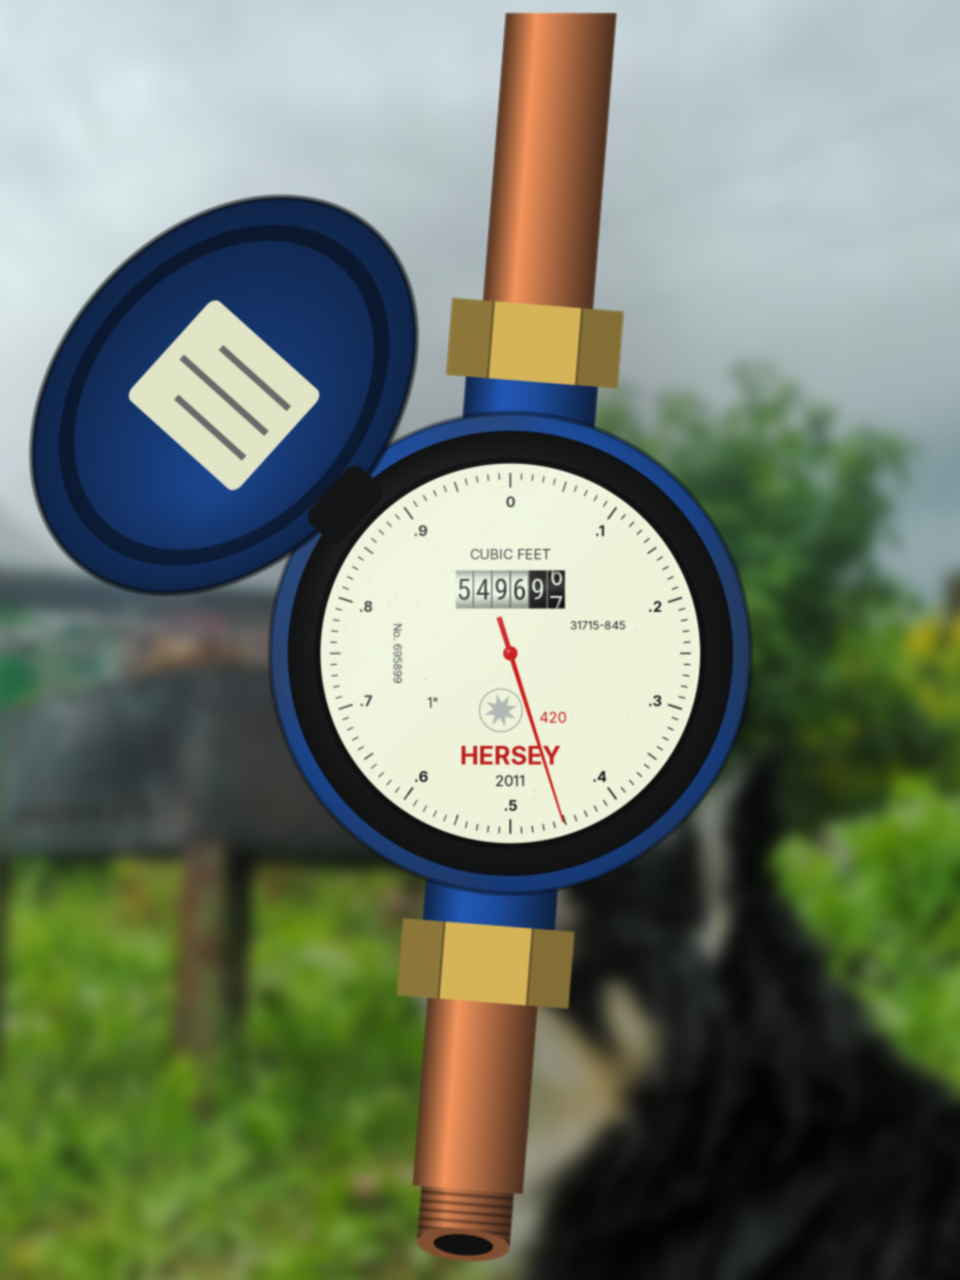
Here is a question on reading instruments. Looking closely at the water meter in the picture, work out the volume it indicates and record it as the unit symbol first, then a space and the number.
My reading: ft³ 549696.45
